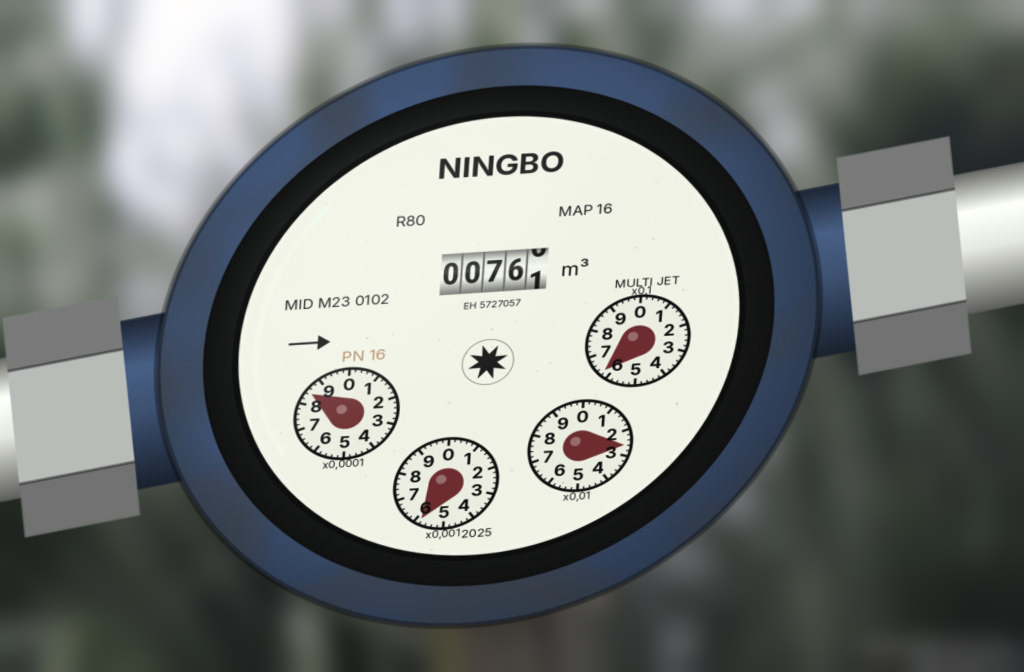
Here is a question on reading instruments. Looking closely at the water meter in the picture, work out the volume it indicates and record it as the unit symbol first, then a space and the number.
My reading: m³ 760.6258
